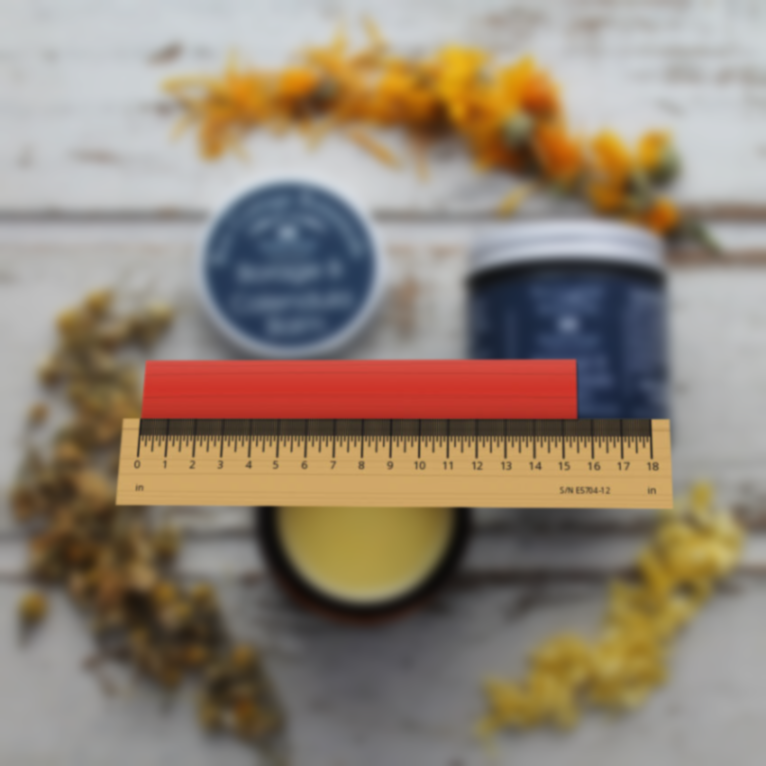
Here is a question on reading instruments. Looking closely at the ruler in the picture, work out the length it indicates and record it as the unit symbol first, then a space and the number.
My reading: in 15.5
